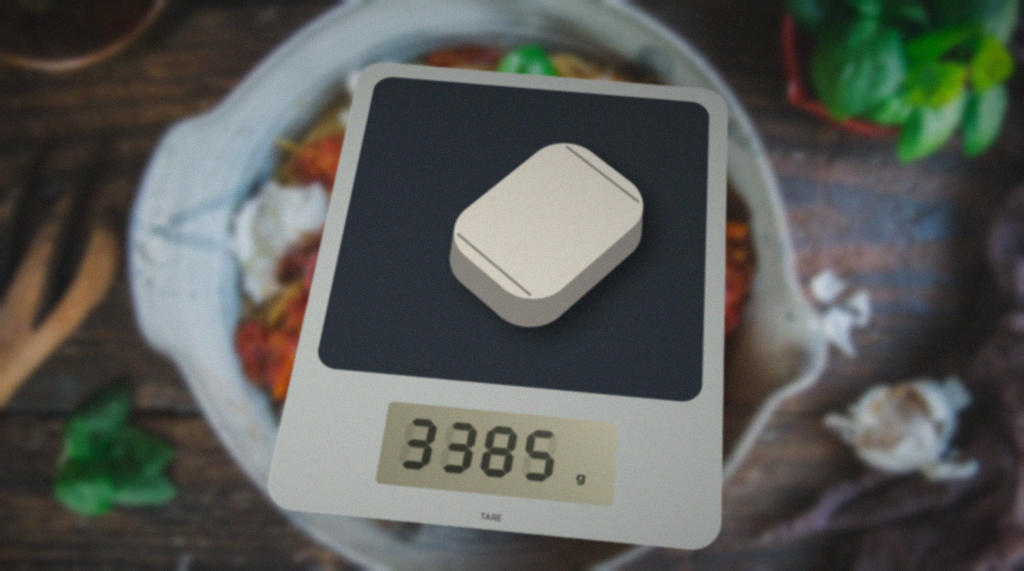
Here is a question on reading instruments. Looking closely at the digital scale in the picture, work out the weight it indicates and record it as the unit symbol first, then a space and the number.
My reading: g 3385
